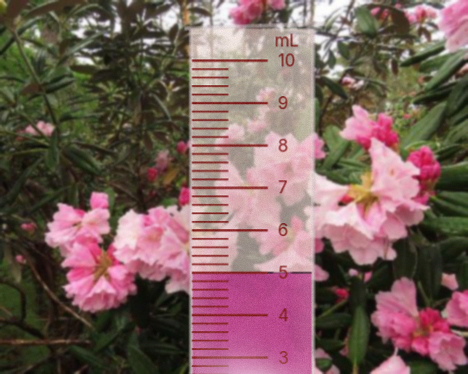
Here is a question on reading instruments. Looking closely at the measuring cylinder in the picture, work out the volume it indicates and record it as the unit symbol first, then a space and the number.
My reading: mL 5
